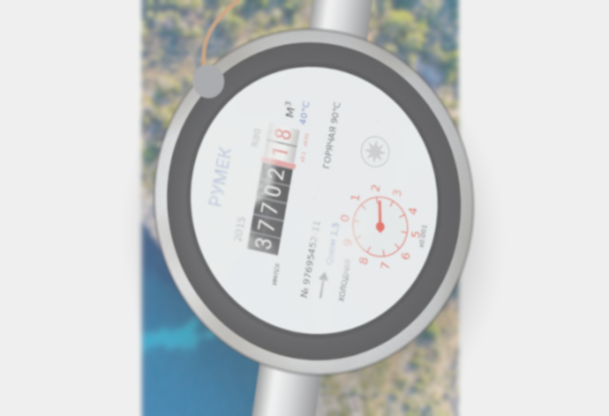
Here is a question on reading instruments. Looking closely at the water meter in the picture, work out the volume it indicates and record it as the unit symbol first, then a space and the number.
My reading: m³ 37702.182
